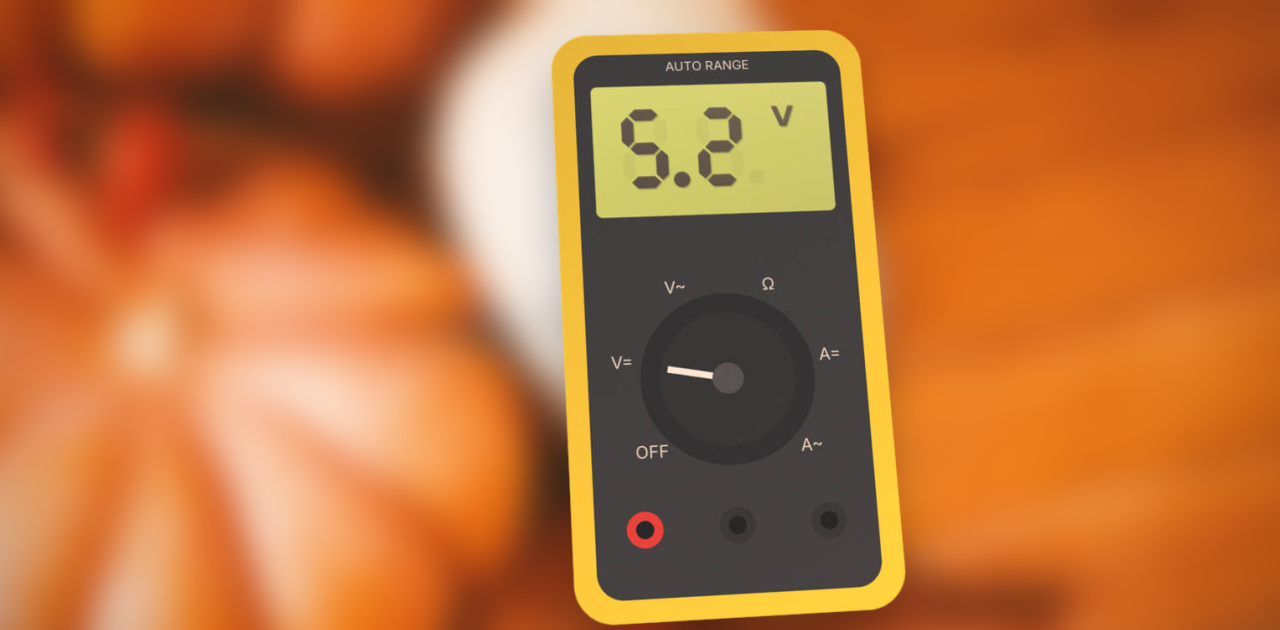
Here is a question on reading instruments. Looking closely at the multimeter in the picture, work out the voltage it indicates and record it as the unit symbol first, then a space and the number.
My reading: V 5.2
